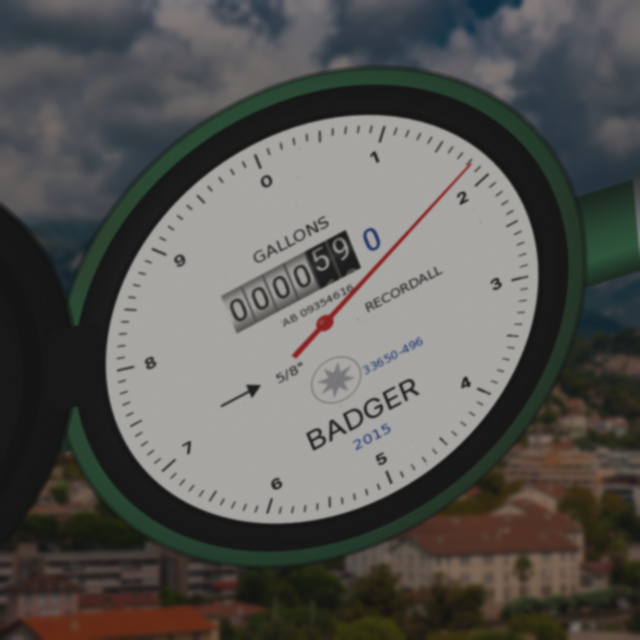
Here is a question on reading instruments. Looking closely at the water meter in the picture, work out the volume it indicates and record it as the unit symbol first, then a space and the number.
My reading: gal 591.8
